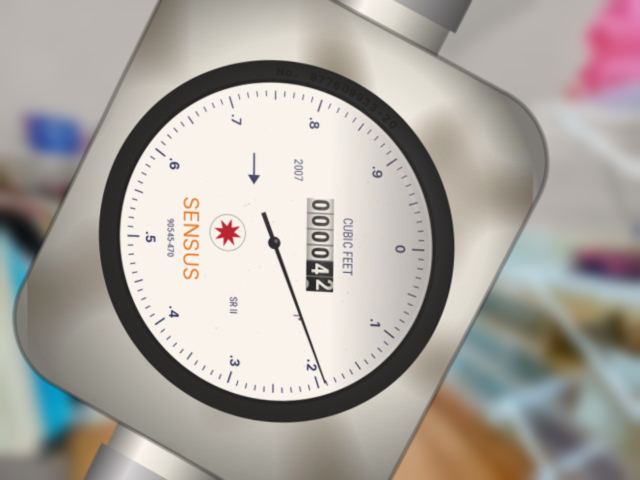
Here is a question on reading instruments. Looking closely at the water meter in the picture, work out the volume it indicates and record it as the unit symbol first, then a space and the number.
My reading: ft³ 42.19
